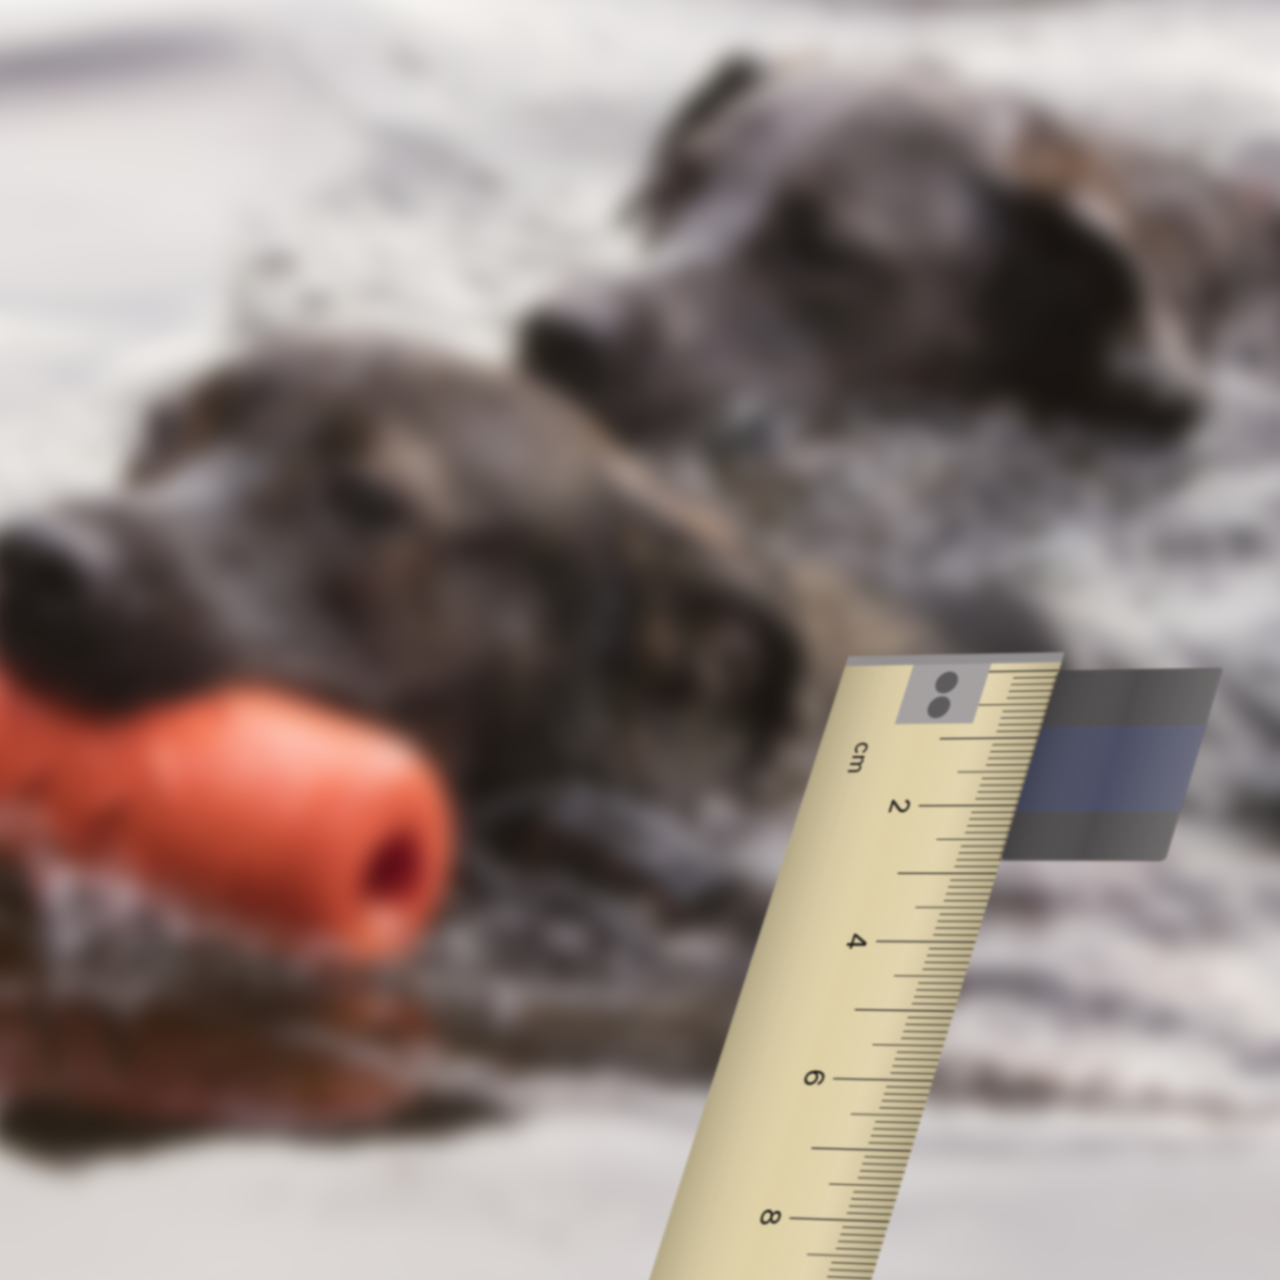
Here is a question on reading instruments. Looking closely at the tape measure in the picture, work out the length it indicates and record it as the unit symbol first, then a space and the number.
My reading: cm 2.8
